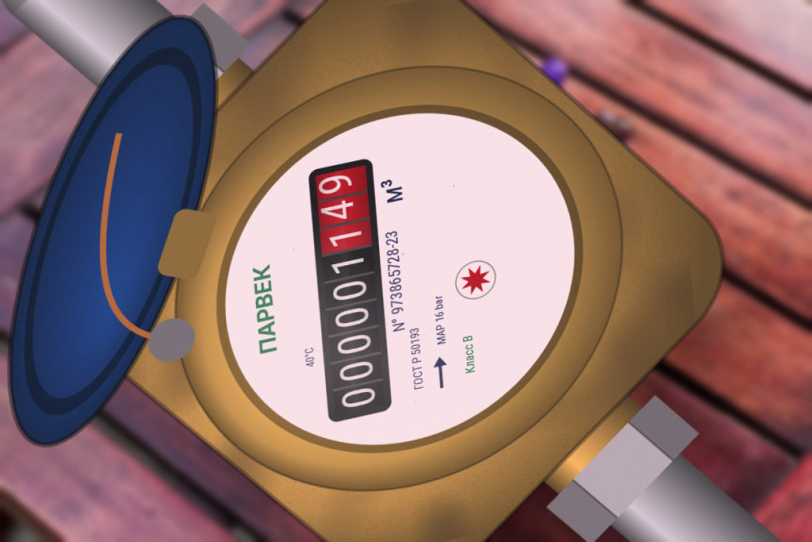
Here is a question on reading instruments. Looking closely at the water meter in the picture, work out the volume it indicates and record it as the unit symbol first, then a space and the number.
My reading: m³ 1.149
